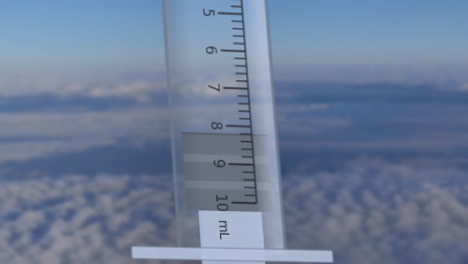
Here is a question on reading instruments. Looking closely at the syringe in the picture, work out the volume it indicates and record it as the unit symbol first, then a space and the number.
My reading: mL 8.2
